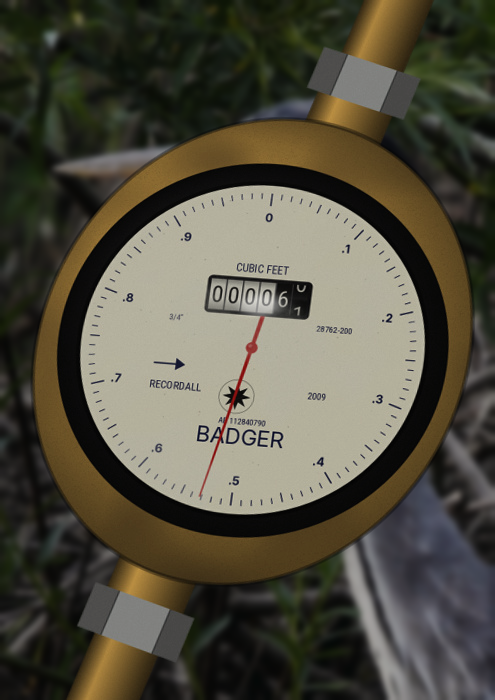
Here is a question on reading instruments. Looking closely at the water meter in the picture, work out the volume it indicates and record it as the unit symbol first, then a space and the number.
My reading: ft³ 60.53
